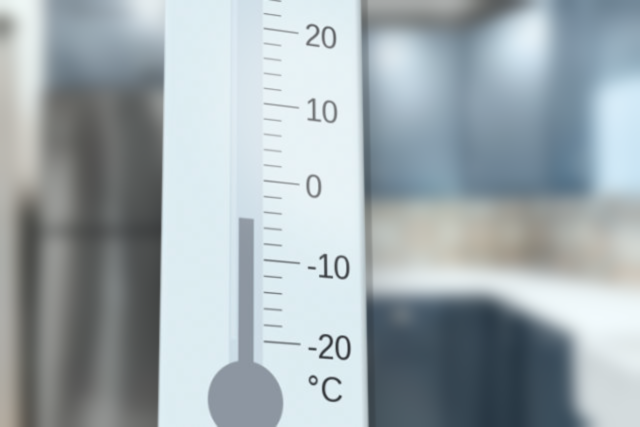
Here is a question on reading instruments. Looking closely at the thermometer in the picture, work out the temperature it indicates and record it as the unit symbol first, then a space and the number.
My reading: °C -5
